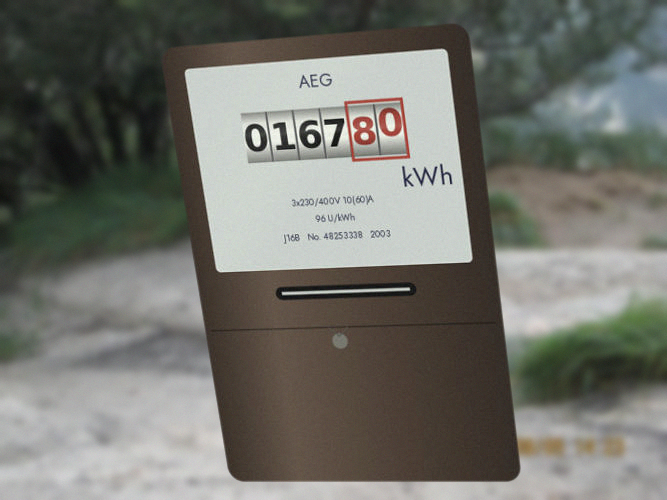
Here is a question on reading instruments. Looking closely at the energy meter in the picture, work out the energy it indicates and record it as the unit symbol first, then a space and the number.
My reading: kWh 167.80
